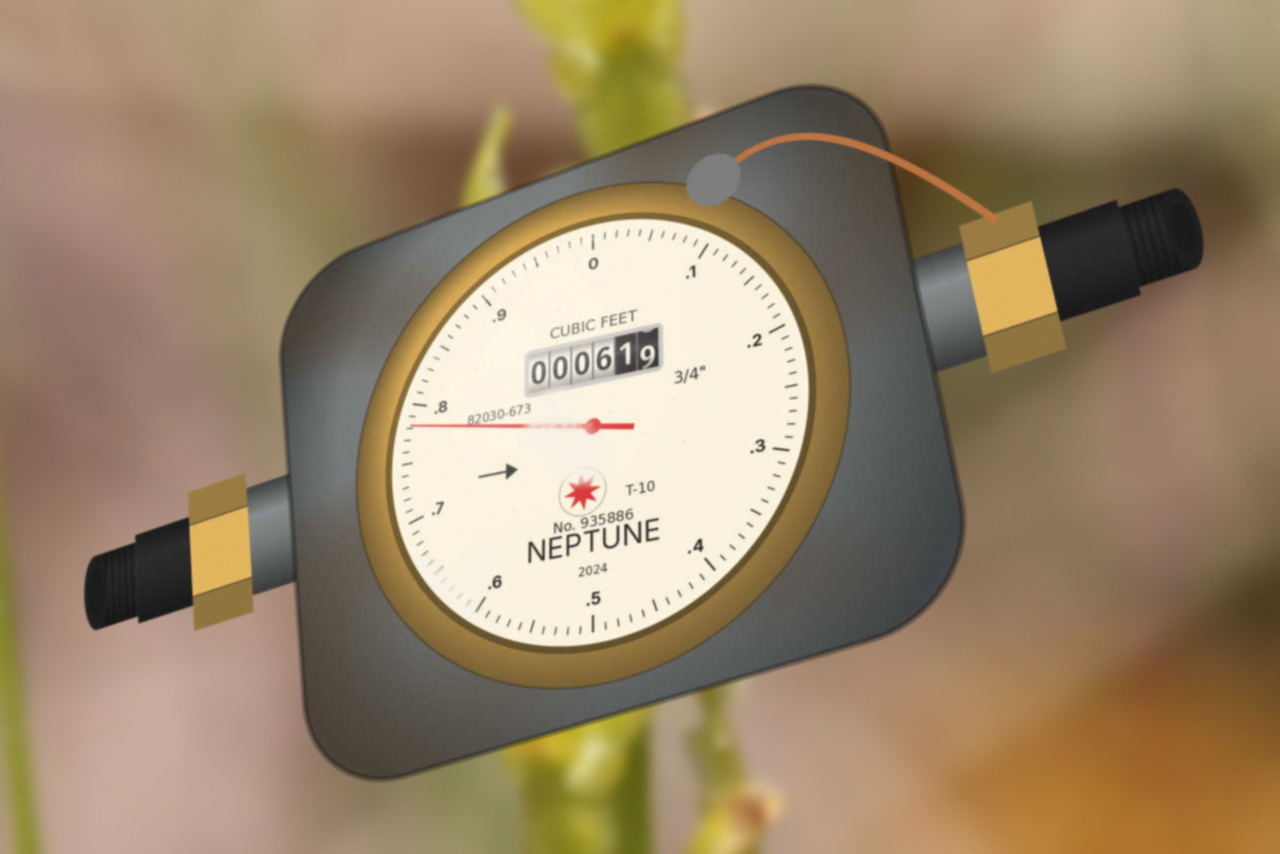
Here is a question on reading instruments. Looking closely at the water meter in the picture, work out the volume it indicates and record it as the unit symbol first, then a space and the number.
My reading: ft³ 618.78
